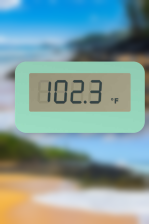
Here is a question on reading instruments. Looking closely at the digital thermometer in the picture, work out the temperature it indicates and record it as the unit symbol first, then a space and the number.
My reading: °F 102.3
